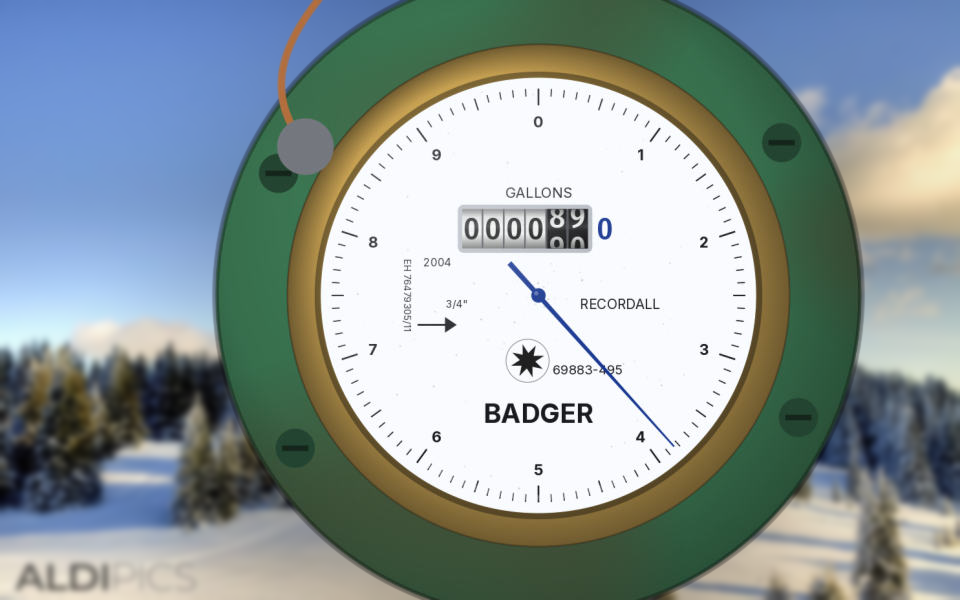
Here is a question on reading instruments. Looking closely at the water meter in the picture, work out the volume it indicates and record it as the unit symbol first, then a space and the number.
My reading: gal 893.8
